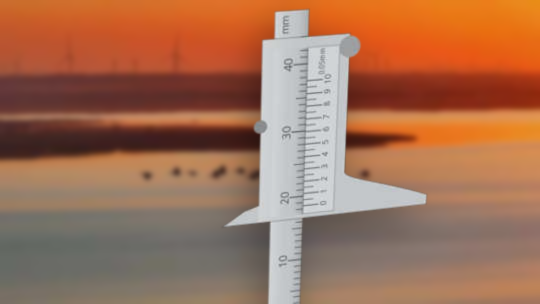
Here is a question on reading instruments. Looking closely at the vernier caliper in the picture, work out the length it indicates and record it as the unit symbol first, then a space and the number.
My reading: mm 18.5
